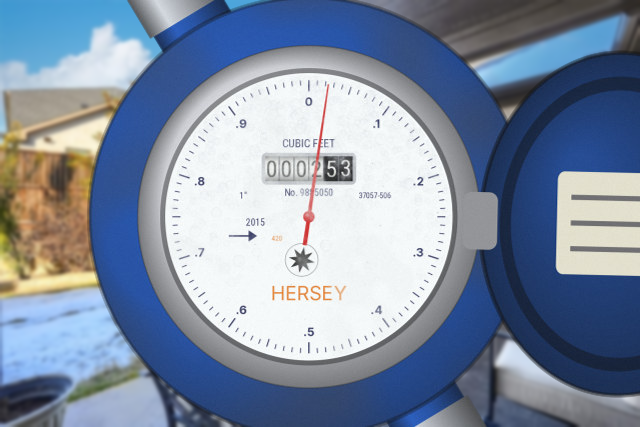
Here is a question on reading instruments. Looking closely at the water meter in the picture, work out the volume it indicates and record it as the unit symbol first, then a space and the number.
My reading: ft³ 253.02
